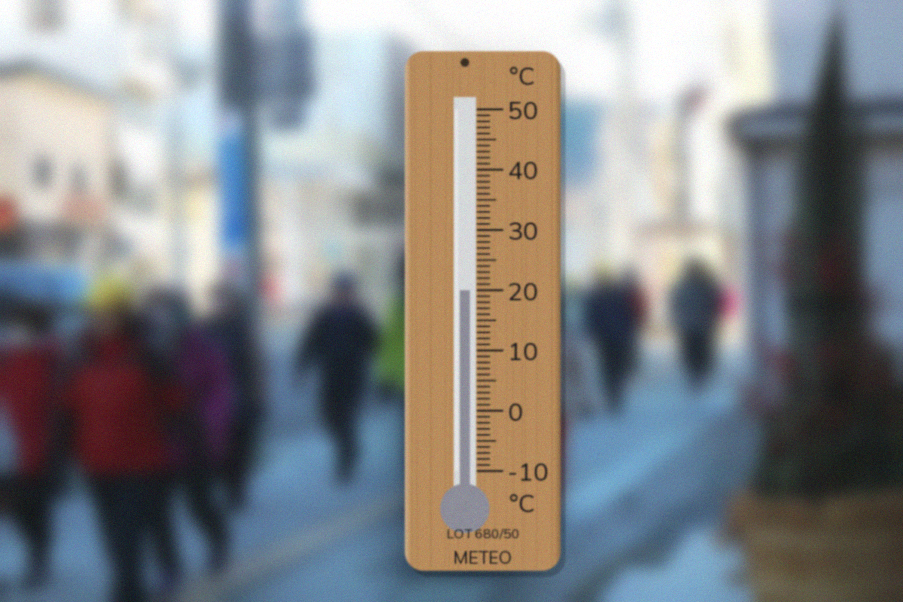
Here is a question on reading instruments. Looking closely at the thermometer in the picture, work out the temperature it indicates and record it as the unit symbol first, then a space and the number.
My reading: °C 20
